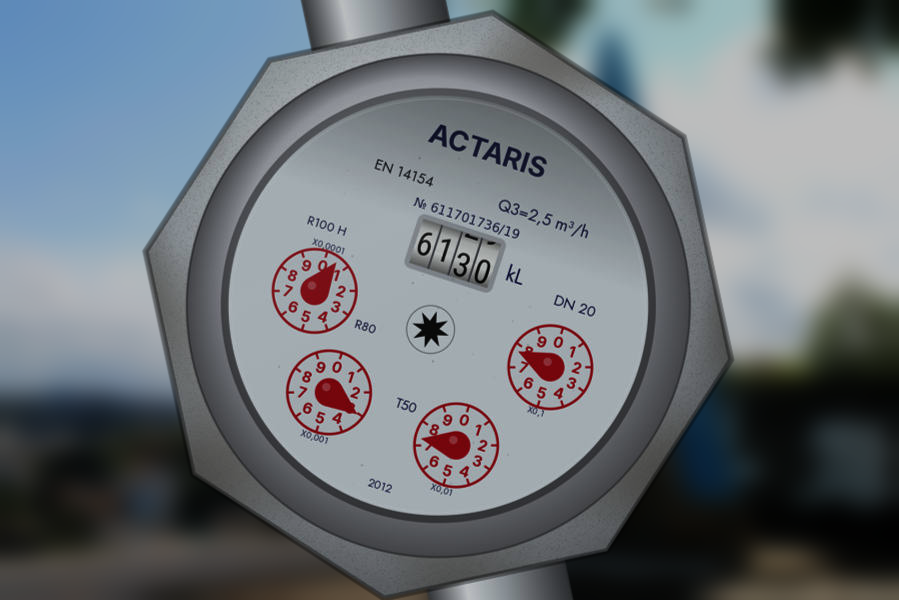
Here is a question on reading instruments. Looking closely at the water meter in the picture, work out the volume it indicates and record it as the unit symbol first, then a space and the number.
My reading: kL 6129.7730
